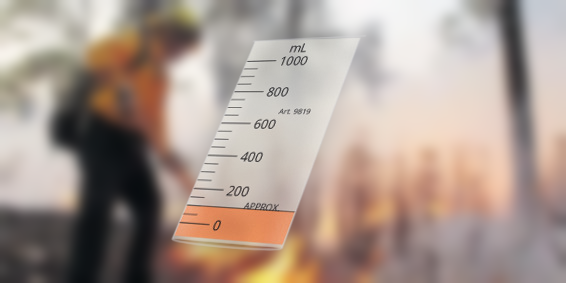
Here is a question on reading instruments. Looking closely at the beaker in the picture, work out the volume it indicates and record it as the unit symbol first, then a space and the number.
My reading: mL 100
